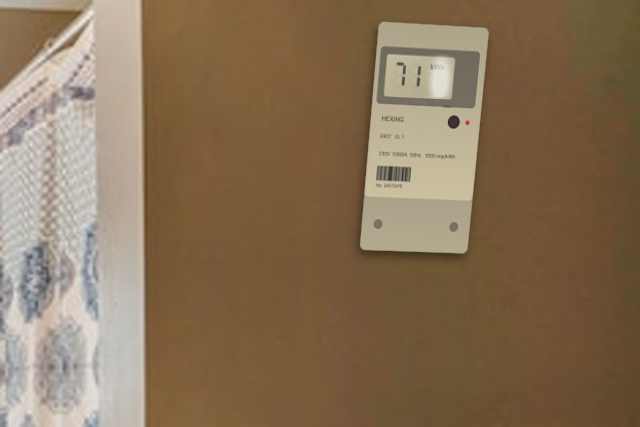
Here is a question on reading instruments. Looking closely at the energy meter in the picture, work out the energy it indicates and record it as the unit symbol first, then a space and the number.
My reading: kWh 71
